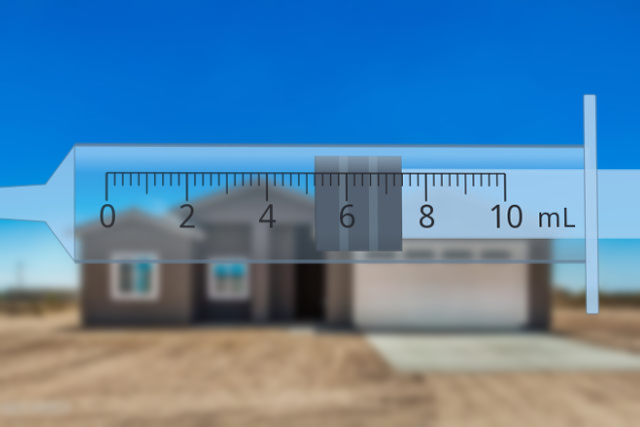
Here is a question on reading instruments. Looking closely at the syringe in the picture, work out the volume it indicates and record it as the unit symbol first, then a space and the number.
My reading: mL 5.2
